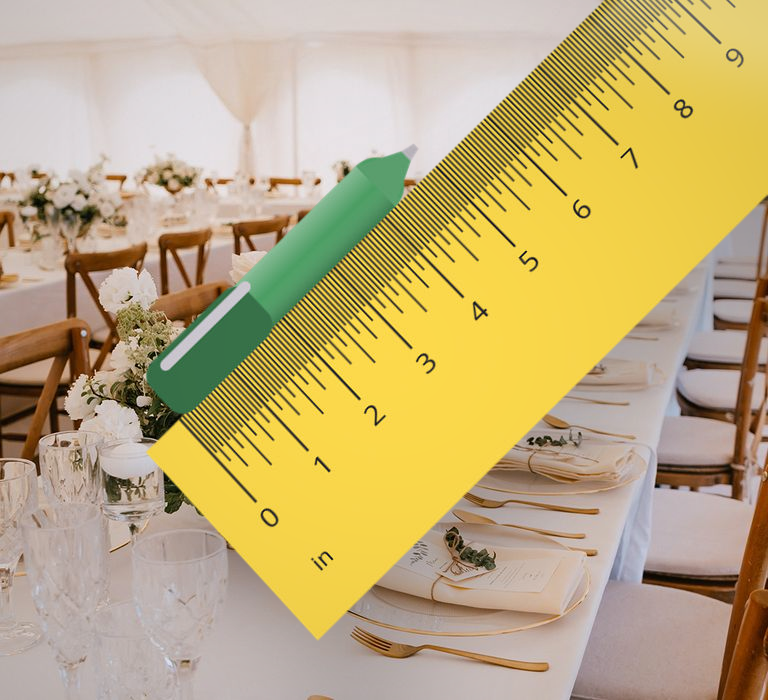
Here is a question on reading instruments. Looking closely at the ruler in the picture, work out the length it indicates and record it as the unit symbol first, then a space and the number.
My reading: in 5
